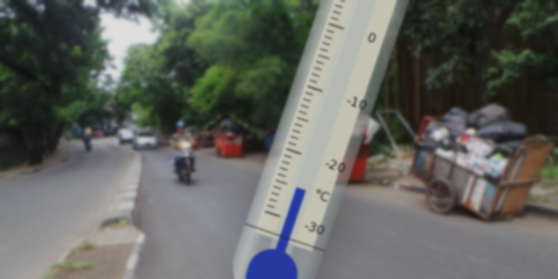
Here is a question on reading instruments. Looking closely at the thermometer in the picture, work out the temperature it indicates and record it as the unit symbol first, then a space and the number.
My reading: °C -25
